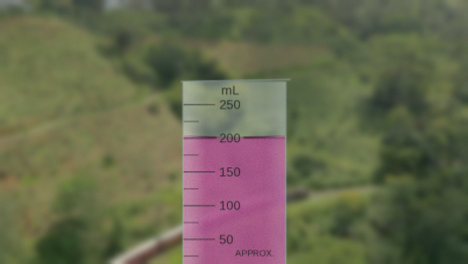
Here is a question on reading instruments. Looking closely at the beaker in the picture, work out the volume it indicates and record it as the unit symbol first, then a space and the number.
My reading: mL 200
